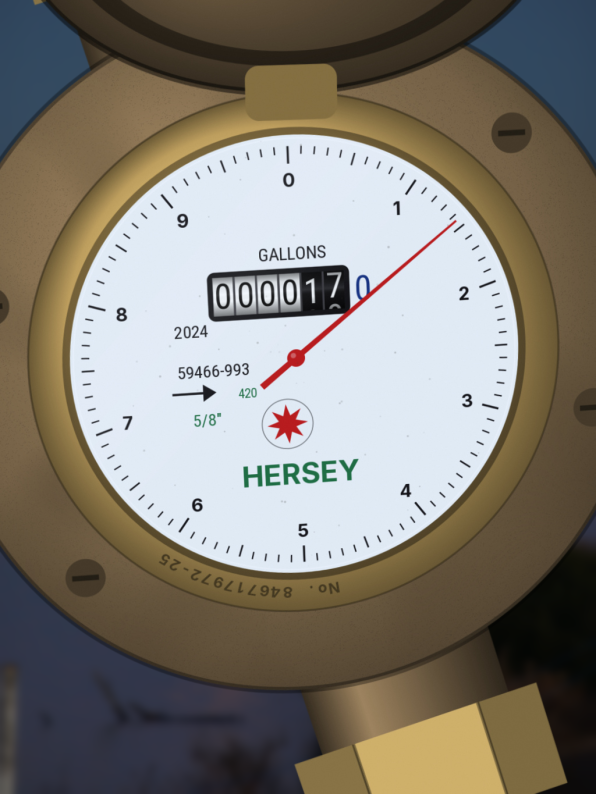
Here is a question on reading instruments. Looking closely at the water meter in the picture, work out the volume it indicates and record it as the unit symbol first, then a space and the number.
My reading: gal 171.4
